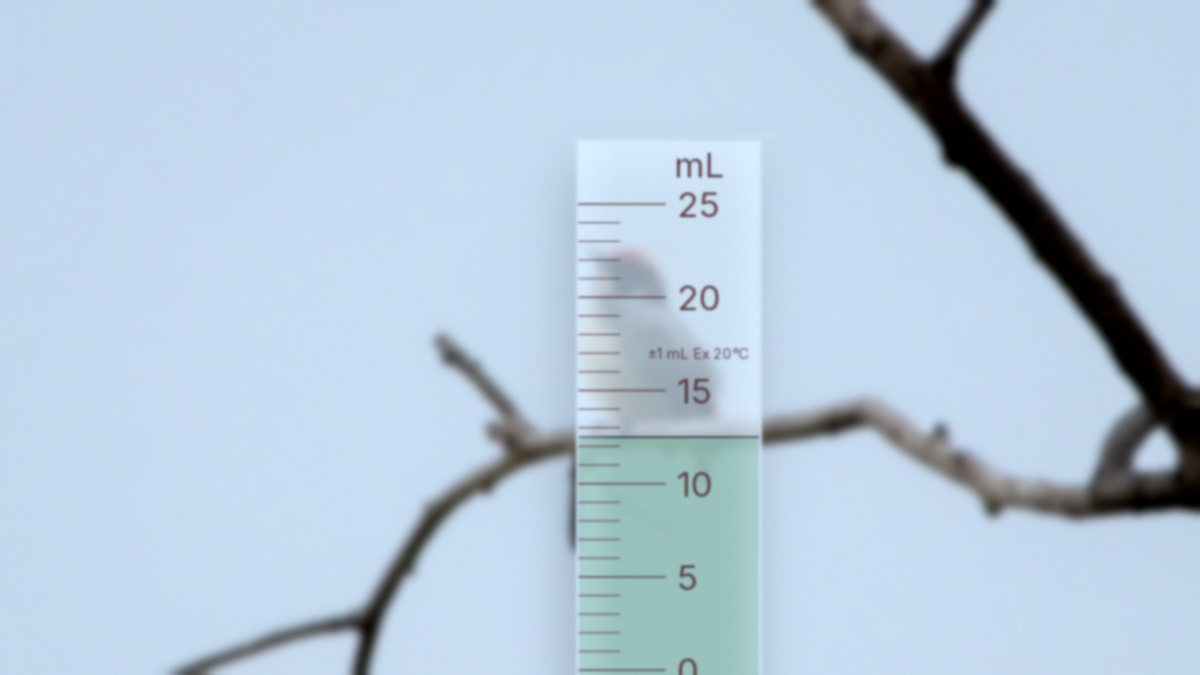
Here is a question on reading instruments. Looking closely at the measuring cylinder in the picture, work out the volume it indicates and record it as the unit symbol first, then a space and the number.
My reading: mL 12.5
